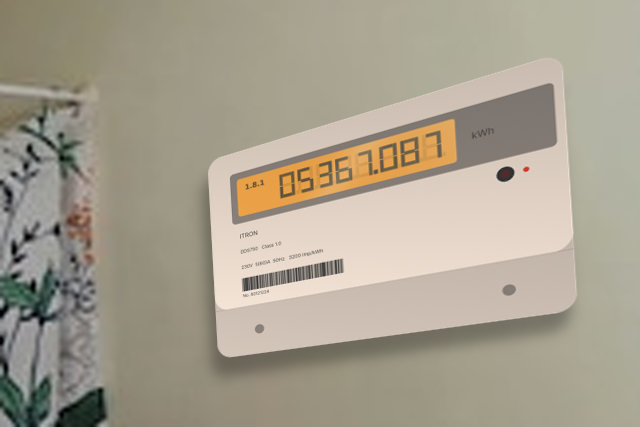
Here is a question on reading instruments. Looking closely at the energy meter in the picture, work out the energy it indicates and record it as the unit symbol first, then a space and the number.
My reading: kWh 5367.087
